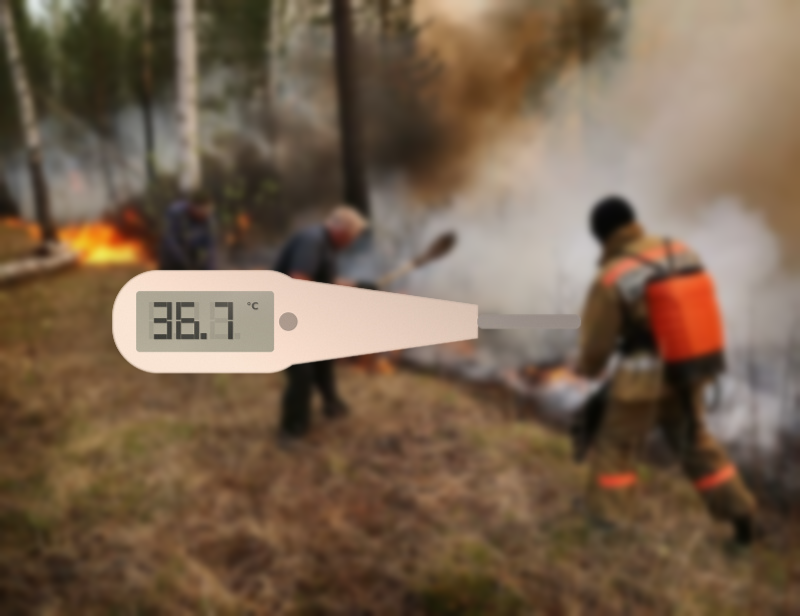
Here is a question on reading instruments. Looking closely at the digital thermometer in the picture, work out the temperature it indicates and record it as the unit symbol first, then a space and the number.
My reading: °C 36.7
